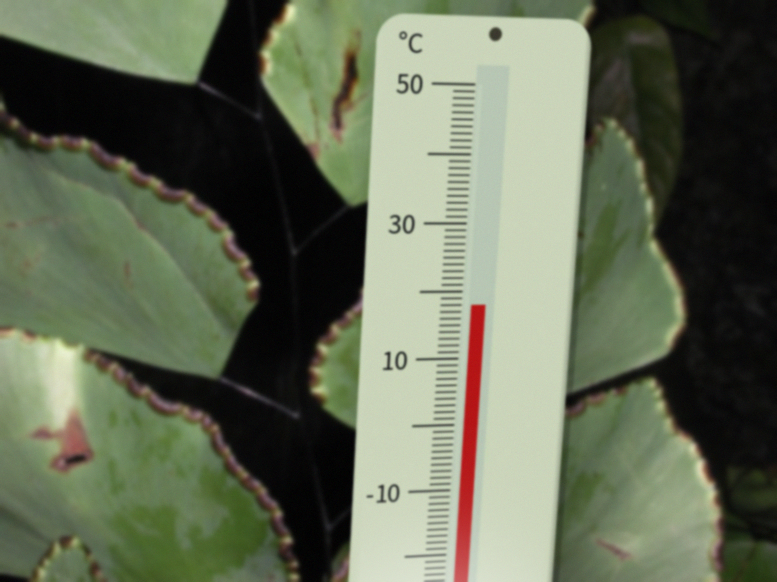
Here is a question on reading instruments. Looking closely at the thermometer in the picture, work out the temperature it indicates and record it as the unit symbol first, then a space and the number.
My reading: °C 18
